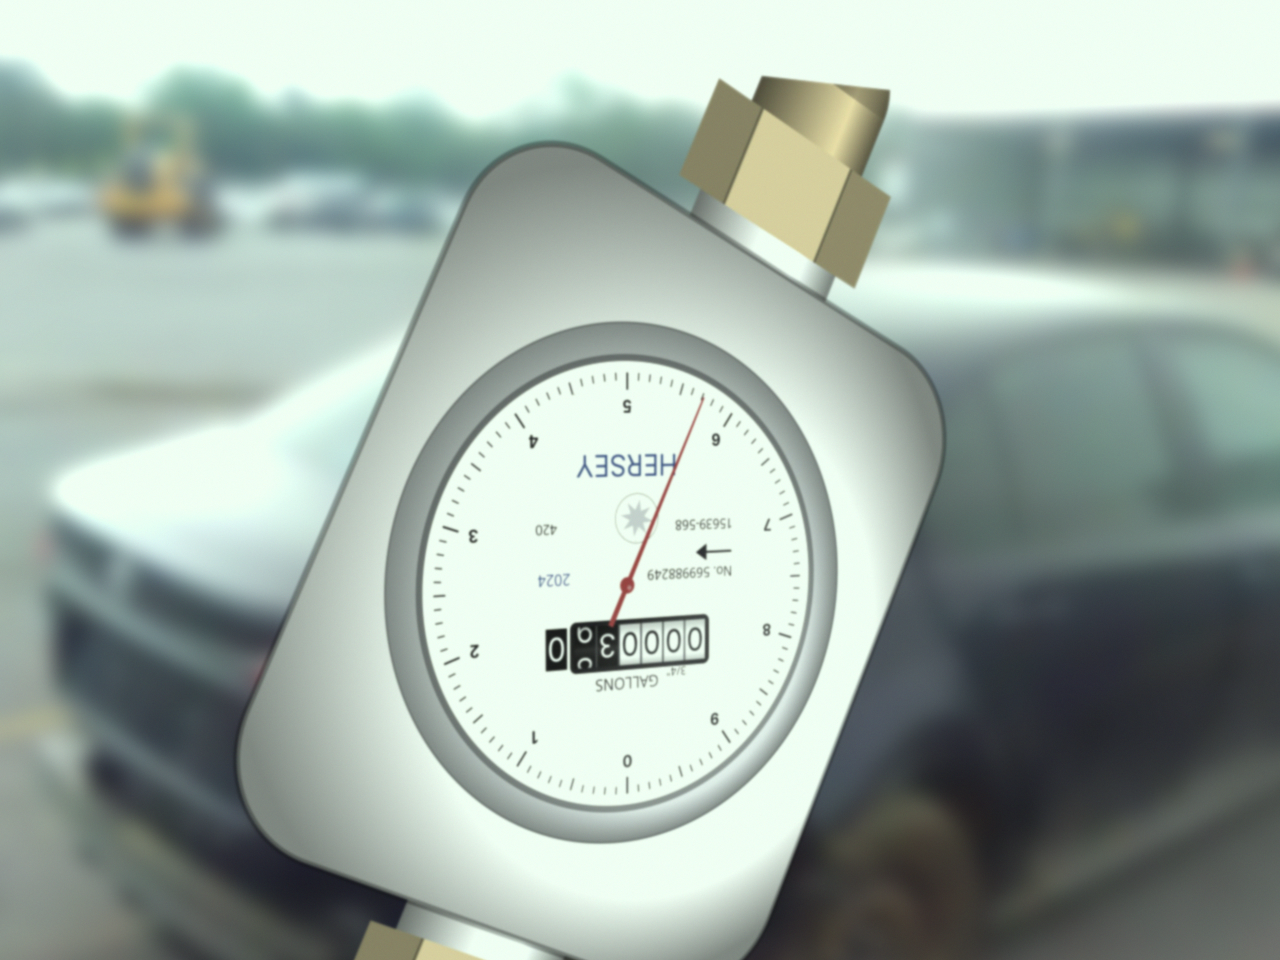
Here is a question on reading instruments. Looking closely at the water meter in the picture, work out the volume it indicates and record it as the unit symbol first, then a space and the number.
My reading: gal 385.7
